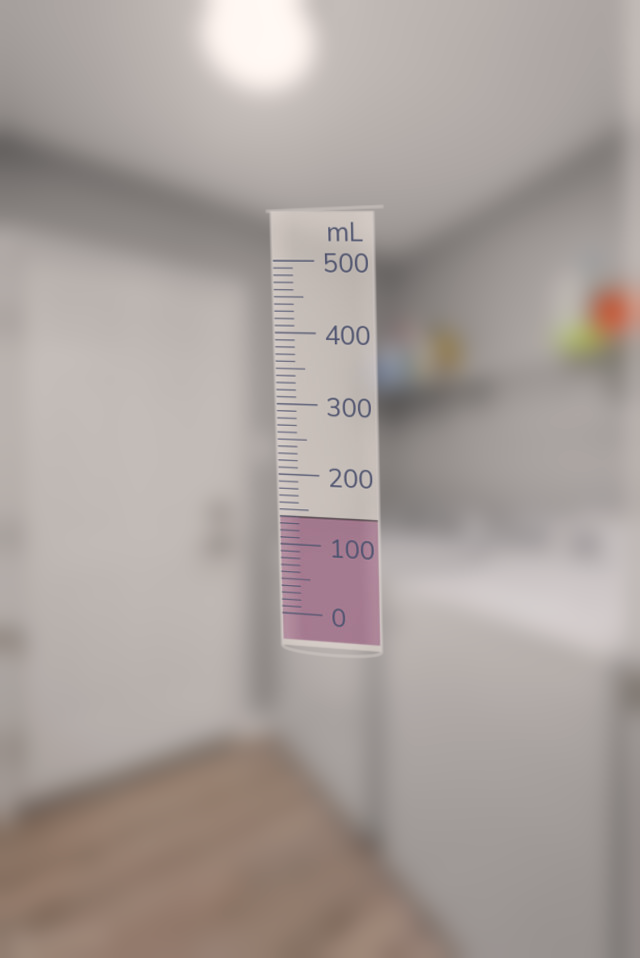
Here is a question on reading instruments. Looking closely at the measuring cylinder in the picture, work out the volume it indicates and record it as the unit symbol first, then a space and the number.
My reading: mL 140
